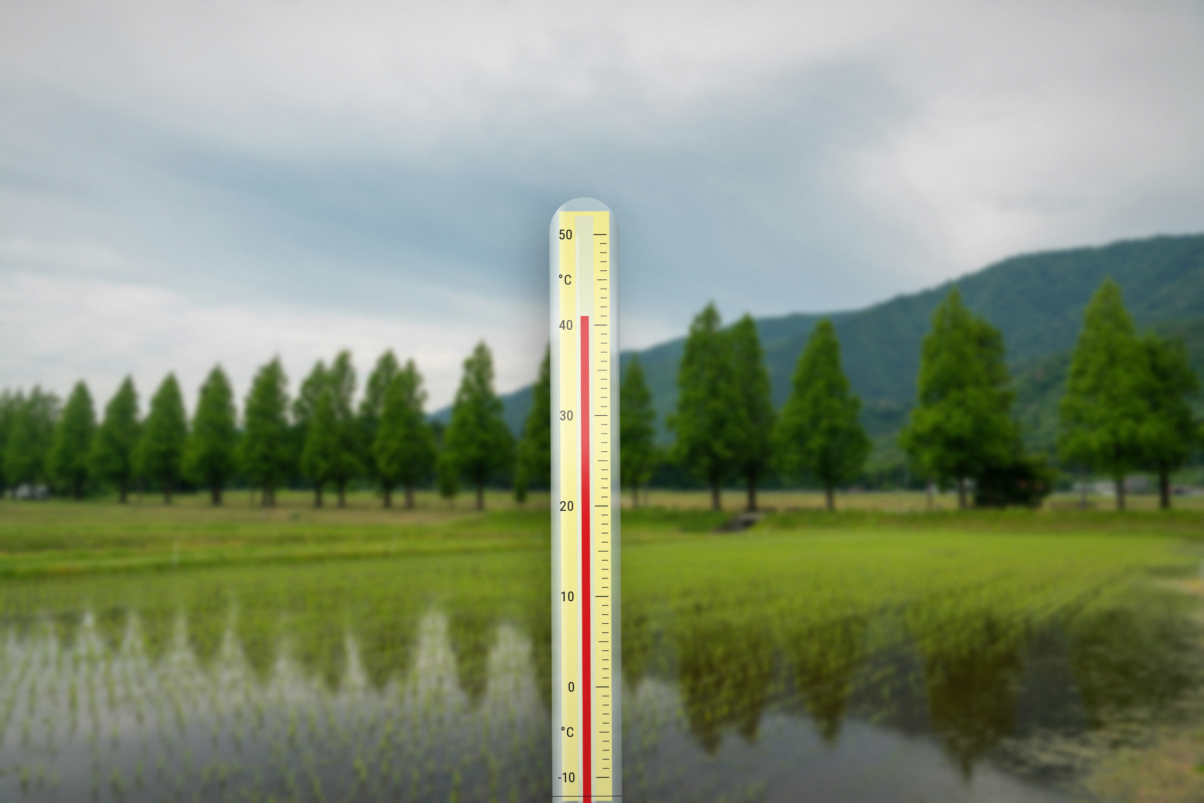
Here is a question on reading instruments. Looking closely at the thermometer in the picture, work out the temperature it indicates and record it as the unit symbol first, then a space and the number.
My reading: °C 41
